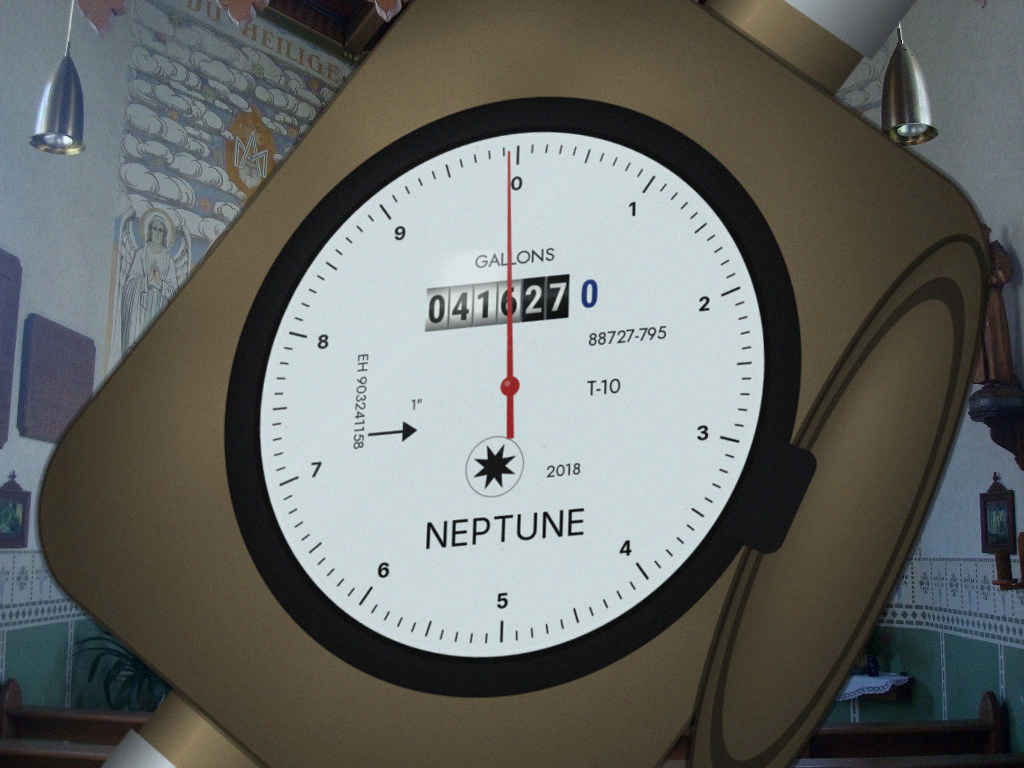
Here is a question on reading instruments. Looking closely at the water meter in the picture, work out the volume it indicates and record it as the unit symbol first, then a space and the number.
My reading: gal 416269.9
